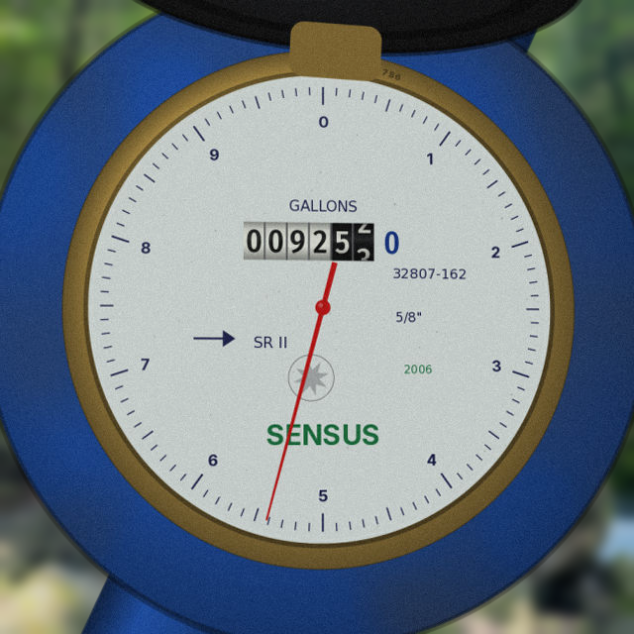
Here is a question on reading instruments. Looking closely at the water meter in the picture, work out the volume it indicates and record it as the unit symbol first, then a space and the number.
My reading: gal 92525.4
